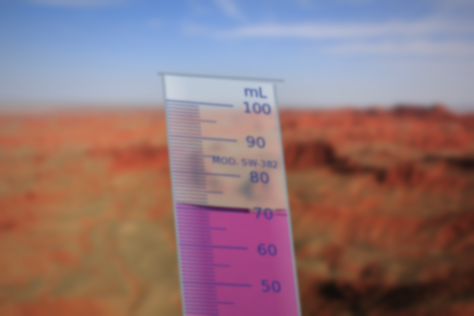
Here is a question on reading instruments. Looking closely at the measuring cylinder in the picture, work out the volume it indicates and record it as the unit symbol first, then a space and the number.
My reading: mL 70
